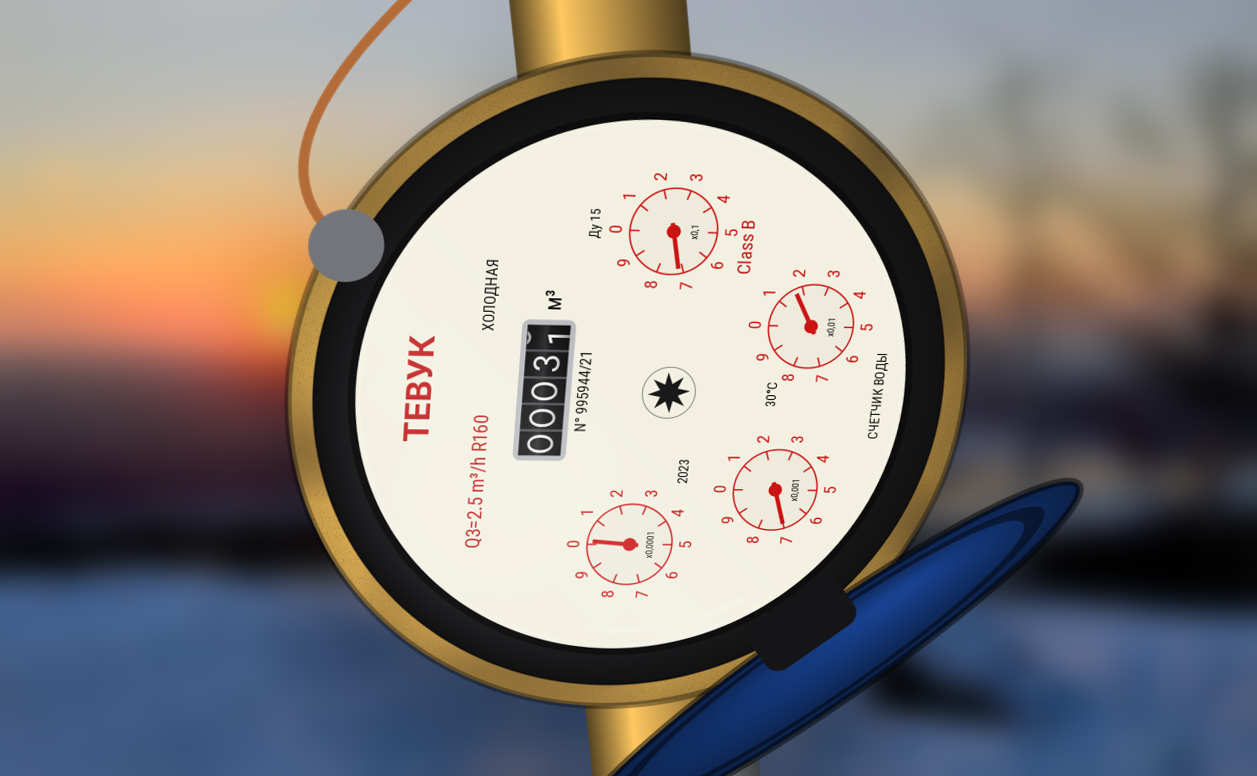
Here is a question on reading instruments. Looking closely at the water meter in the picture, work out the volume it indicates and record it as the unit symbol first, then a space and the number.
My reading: m³ 30.7170
